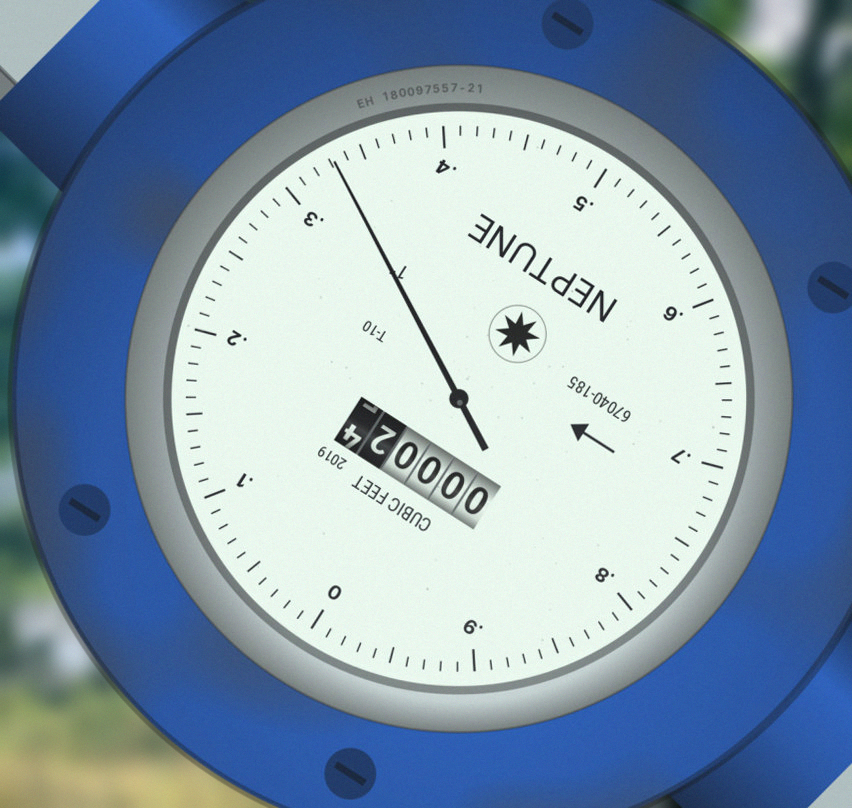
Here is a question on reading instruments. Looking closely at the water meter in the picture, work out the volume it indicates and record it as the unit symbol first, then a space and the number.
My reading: ft³ 24.33
